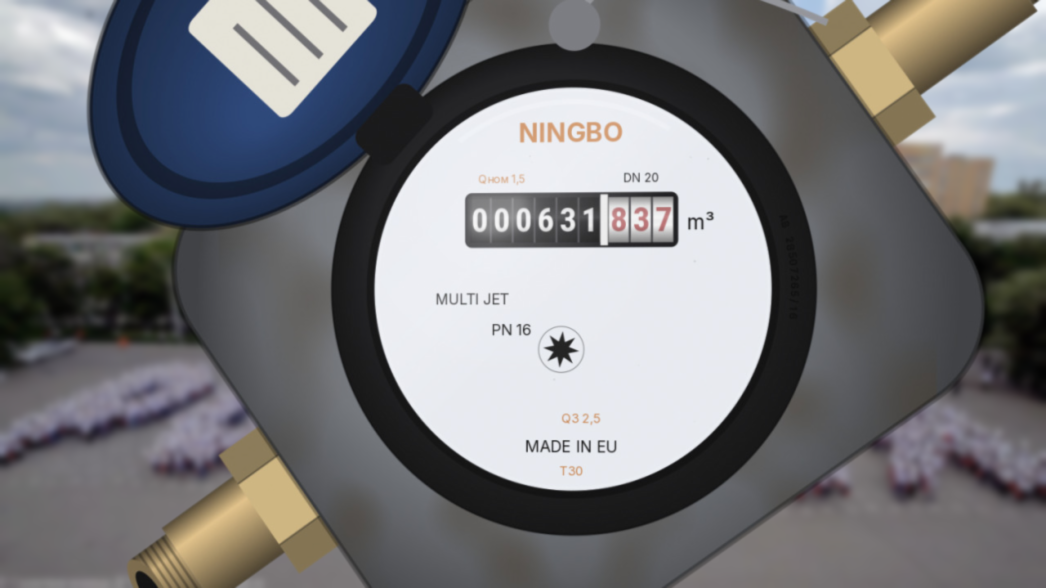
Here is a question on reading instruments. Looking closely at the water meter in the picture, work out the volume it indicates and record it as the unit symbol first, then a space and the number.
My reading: m³ 631.837
